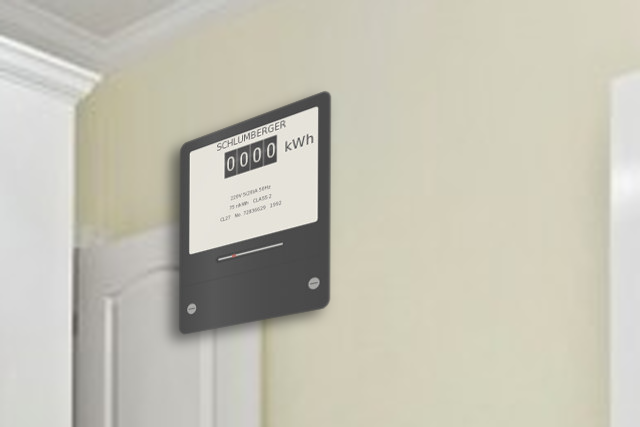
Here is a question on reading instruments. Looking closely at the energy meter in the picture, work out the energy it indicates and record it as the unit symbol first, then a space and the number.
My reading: kWh 0
